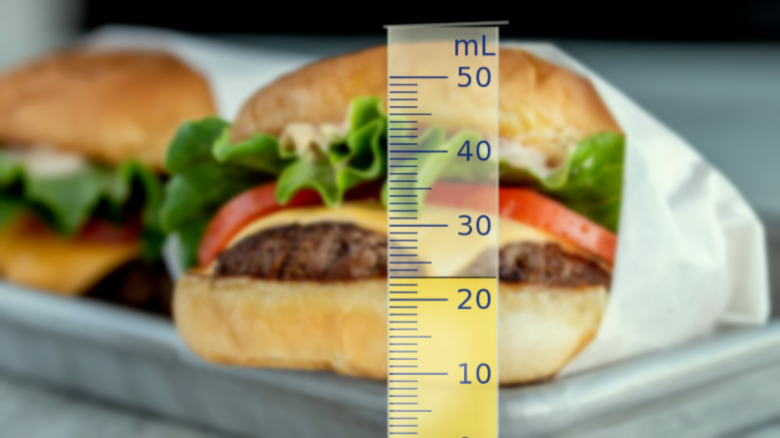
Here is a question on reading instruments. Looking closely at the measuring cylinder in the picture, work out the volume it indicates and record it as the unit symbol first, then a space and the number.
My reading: mL 23
